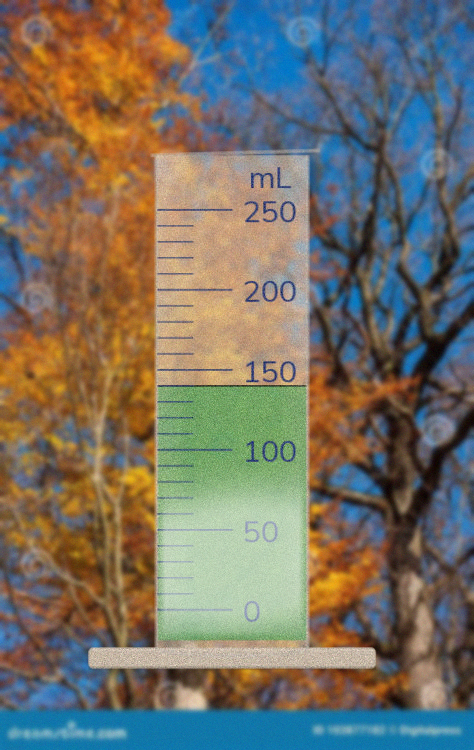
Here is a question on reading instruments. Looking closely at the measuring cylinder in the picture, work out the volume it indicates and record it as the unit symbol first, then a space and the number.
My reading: mL 140
